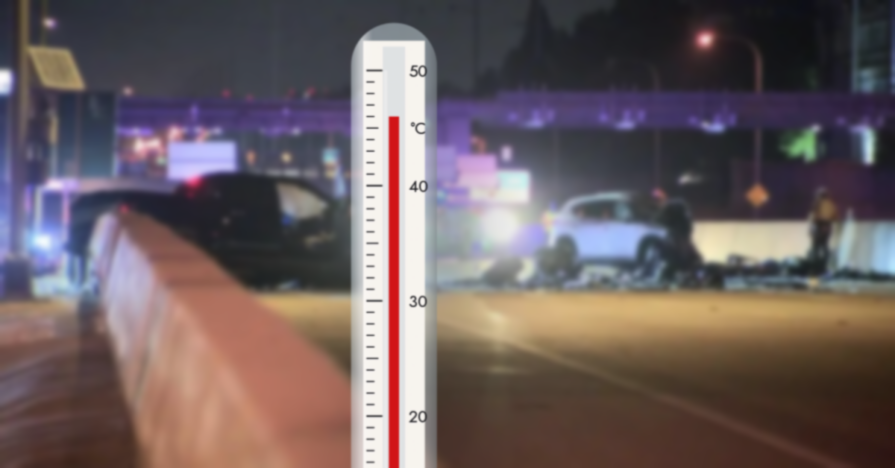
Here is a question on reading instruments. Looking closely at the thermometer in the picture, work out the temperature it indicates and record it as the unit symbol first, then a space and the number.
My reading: °C 46
